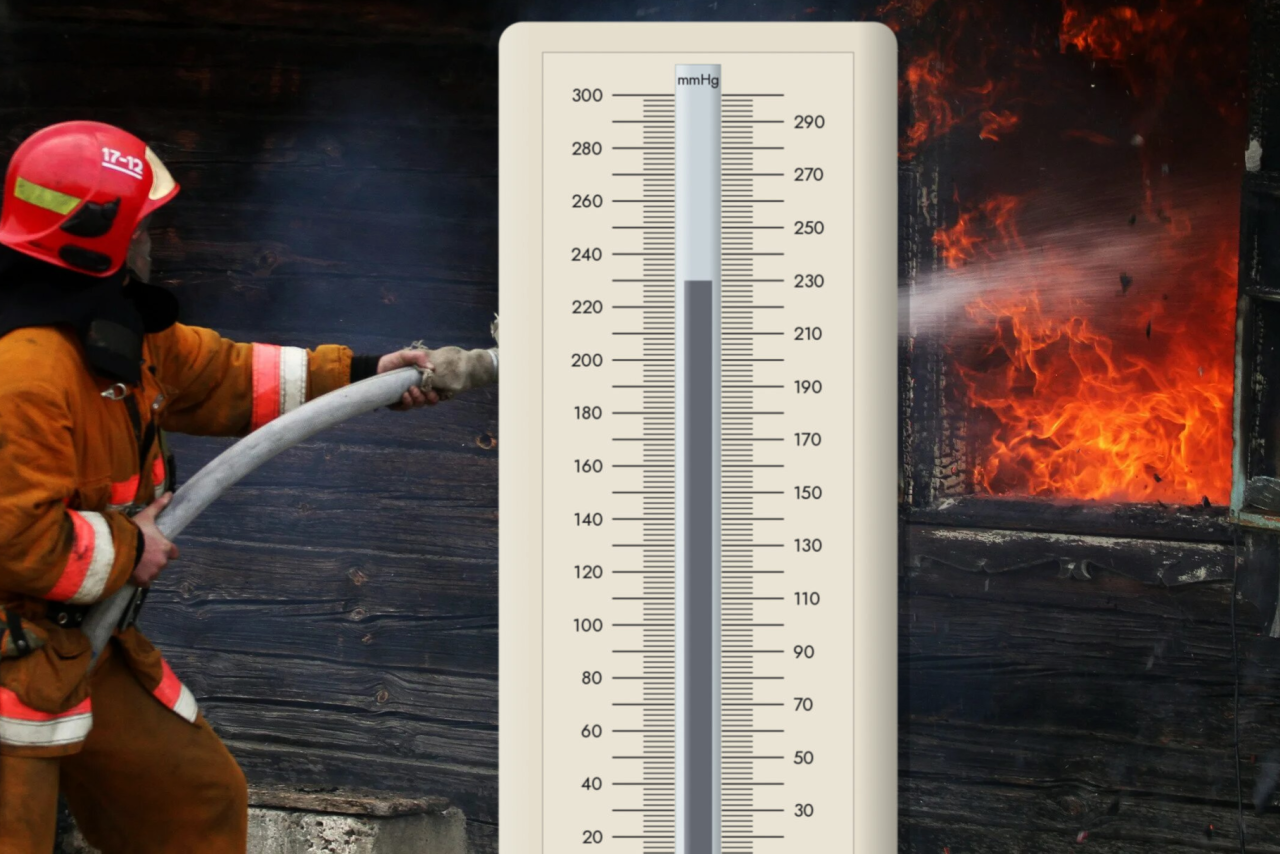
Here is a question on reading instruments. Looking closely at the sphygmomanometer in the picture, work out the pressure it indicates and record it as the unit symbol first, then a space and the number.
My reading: mmHg 230
